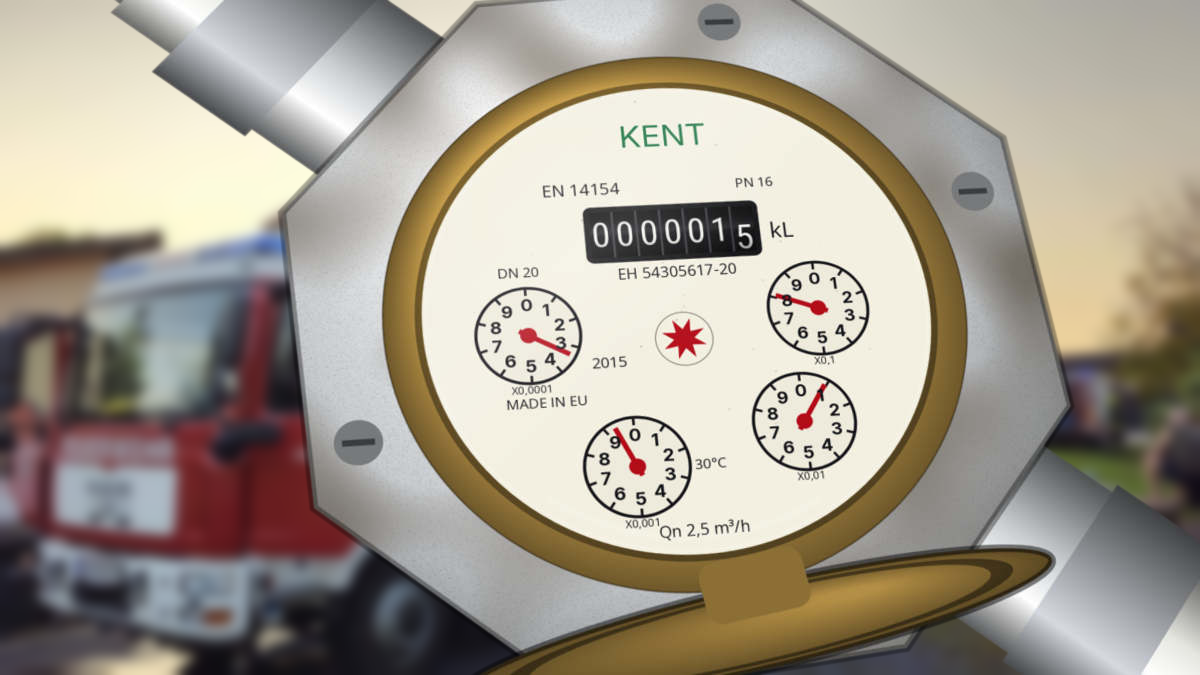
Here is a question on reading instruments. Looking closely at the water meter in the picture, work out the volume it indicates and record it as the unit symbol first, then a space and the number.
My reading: kL 14.8093
